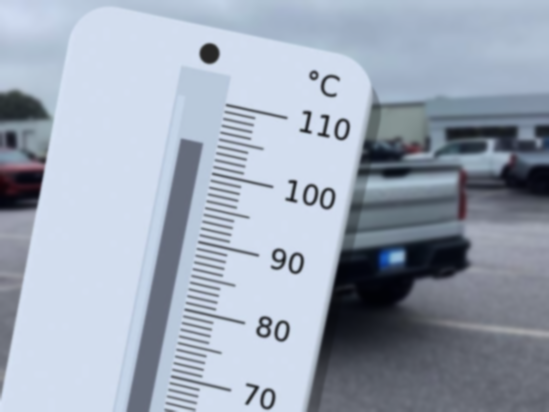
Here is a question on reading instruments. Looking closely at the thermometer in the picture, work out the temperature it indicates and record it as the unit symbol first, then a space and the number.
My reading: °C 104
